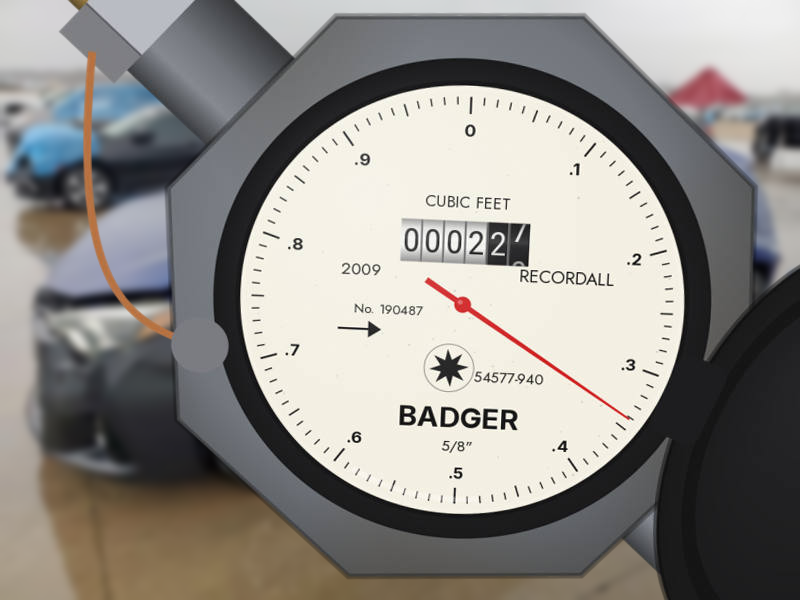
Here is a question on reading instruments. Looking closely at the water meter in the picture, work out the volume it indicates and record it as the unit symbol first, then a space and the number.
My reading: ft³ 227.34
